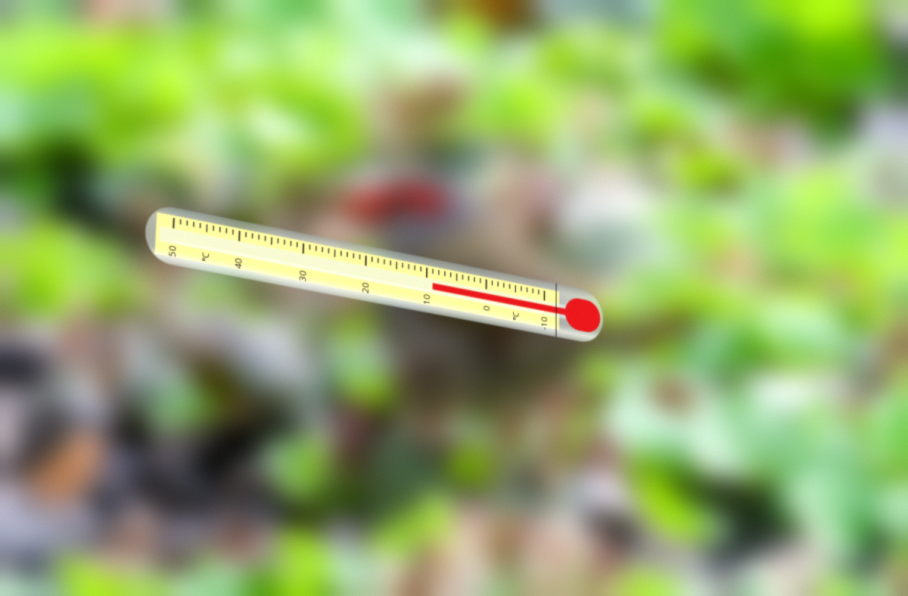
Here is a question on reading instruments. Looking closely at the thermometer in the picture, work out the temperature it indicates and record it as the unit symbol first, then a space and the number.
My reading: °C 9
